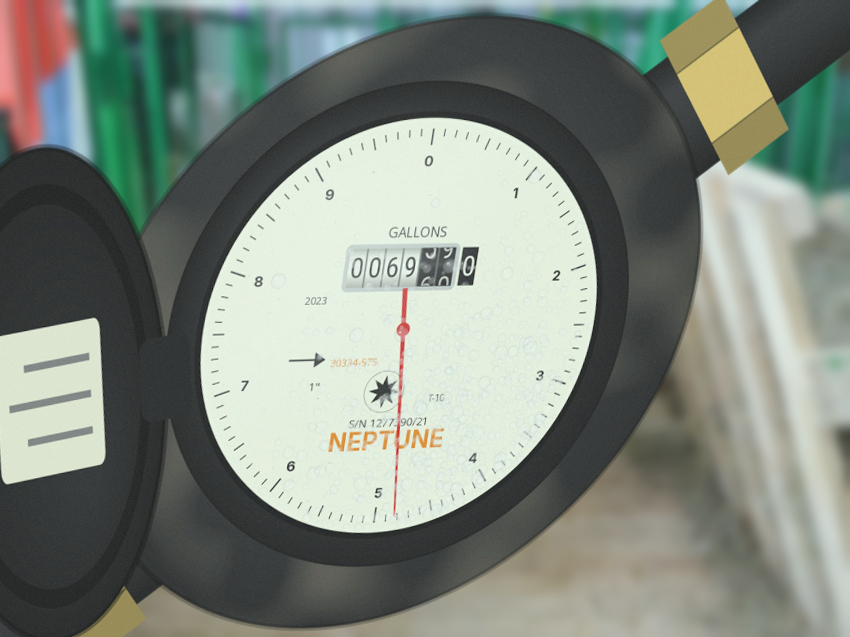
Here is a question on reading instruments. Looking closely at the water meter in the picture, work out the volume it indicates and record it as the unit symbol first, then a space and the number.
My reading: gal 69594.8
